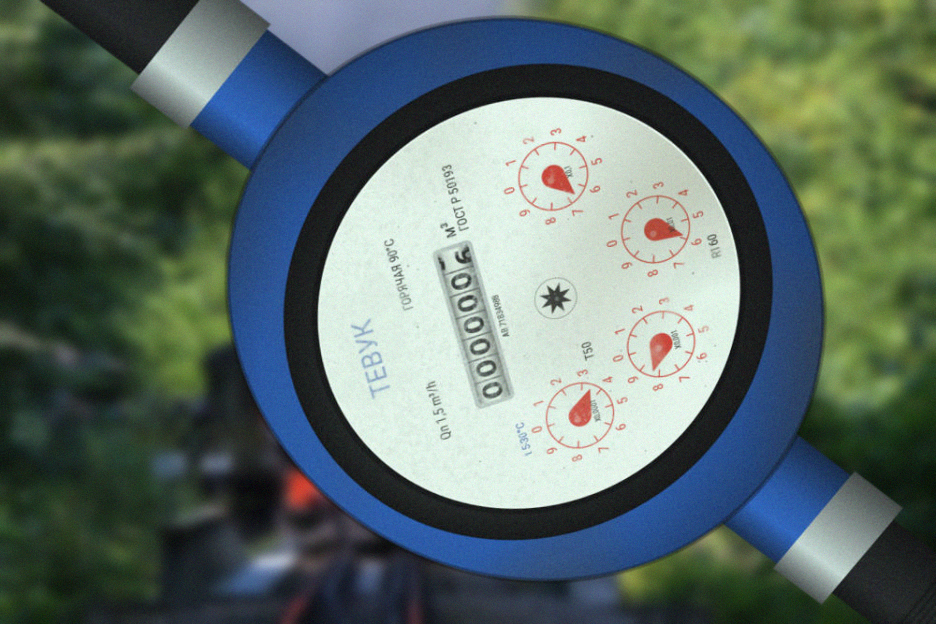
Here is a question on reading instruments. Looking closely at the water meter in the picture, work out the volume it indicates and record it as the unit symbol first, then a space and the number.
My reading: m³ 5.6583
